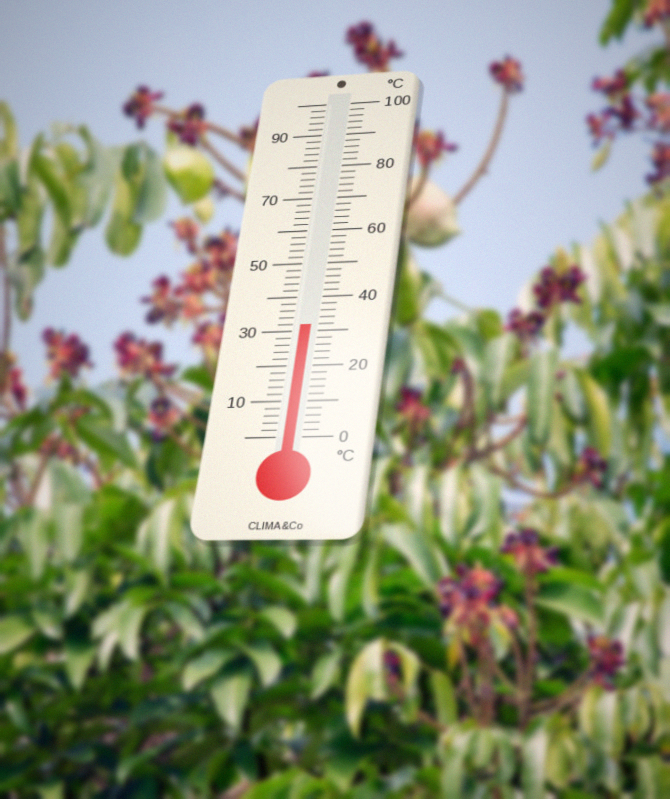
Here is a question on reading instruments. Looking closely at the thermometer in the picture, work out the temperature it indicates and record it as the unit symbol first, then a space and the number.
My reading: °C 32
